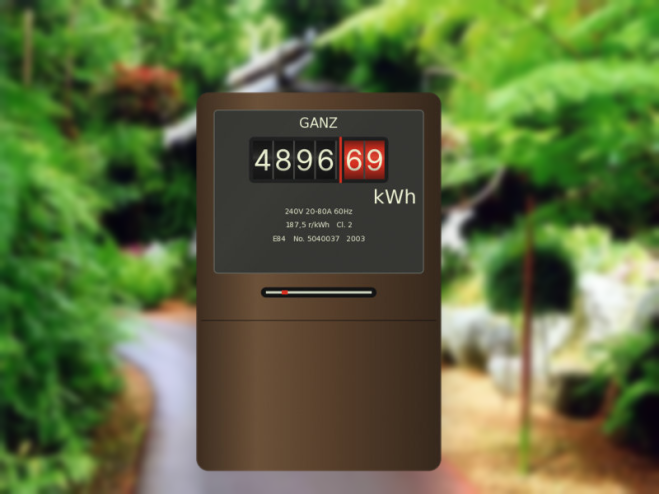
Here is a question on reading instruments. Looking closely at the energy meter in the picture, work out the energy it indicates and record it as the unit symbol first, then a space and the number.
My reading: kWh 4896.69
